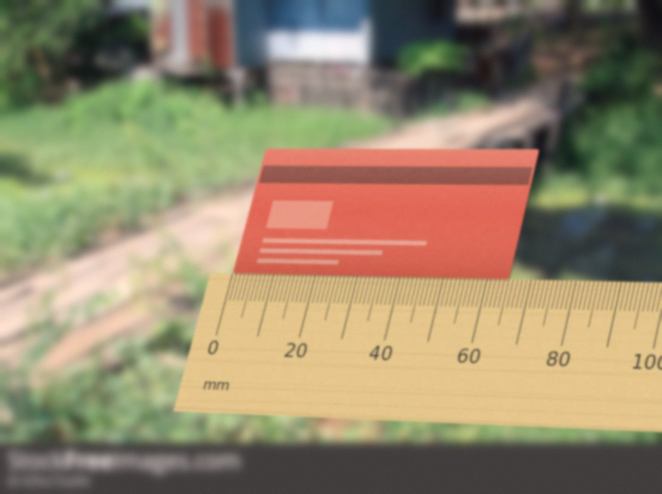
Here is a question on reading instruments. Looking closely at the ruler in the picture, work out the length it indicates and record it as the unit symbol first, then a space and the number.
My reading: mm 65
